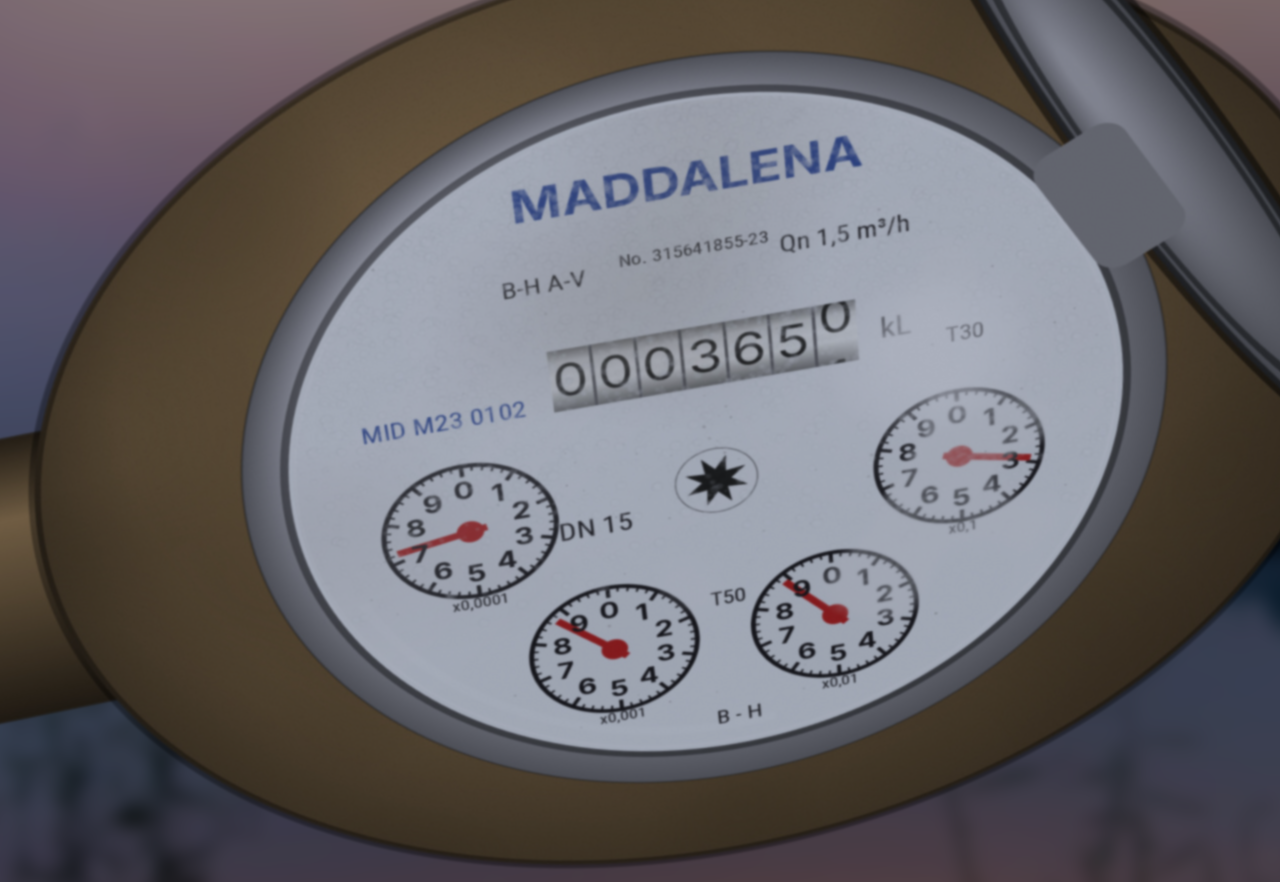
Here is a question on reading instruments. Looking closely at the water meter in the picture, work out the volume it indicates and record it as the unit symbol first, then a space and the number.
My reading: kL 3650.2887
